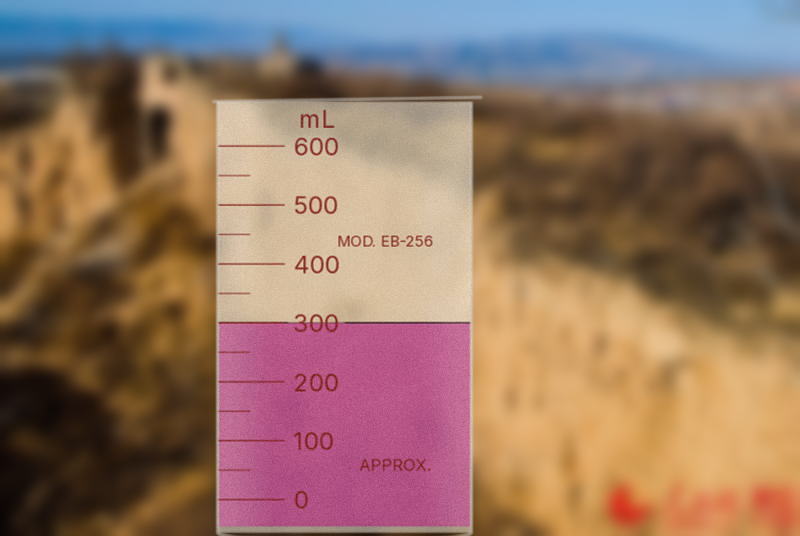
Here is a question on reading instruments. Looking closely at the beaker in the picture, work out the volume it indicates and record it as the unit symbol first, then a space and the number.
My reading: mL 300
